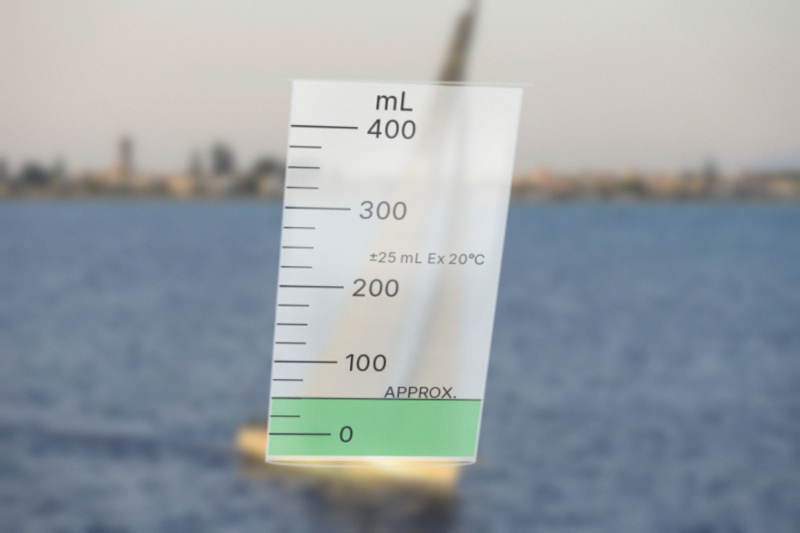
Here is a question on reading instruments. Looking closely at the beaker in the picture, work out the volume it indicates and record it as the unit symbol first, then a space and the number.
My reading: mL 50
